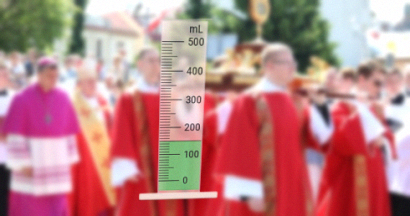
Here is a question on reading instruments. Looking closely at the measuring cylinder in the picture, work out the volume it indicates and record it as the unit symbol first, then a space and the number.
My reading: mL 150
